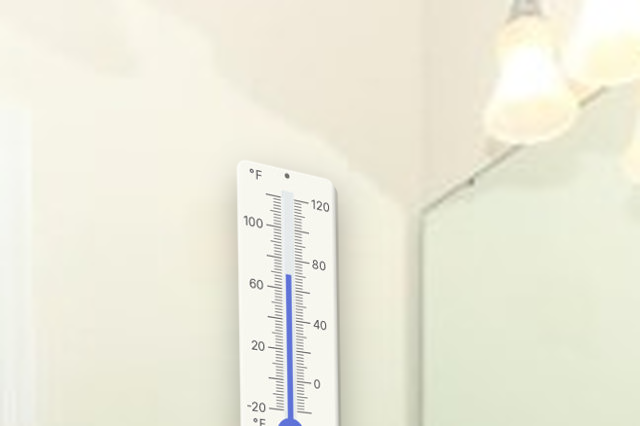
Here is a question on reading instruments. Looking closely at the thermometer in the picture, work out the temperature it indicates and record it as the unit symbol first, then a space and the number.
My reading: °F 70
